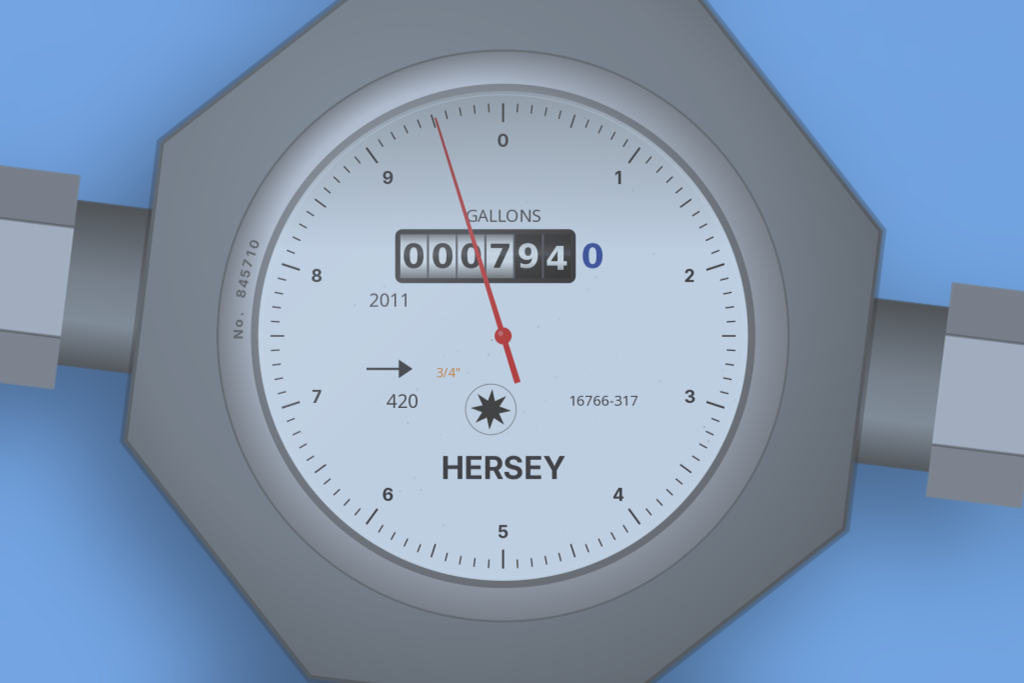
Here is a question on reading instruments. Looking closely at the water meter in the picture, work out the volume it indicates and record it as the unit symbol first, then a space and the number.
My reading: gal 7939.5
